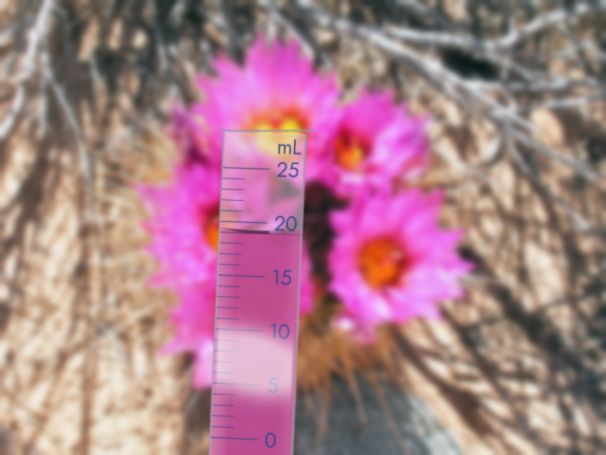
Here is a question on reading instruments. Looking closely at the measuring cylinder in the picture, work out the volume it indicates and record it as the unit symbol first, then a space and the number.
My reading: mL 19
